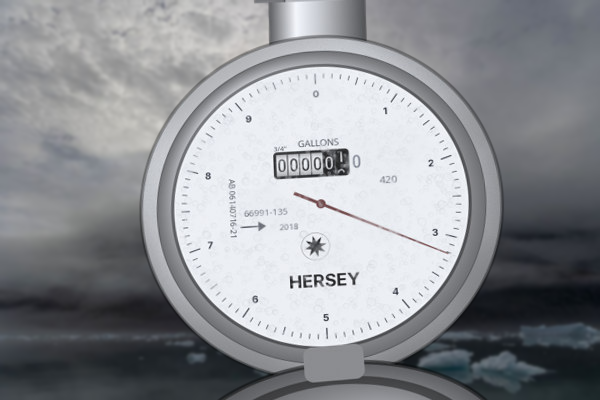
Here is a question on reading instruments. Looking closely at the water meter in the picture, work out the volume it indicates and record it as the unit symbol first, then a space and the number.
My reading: gal 13.2
